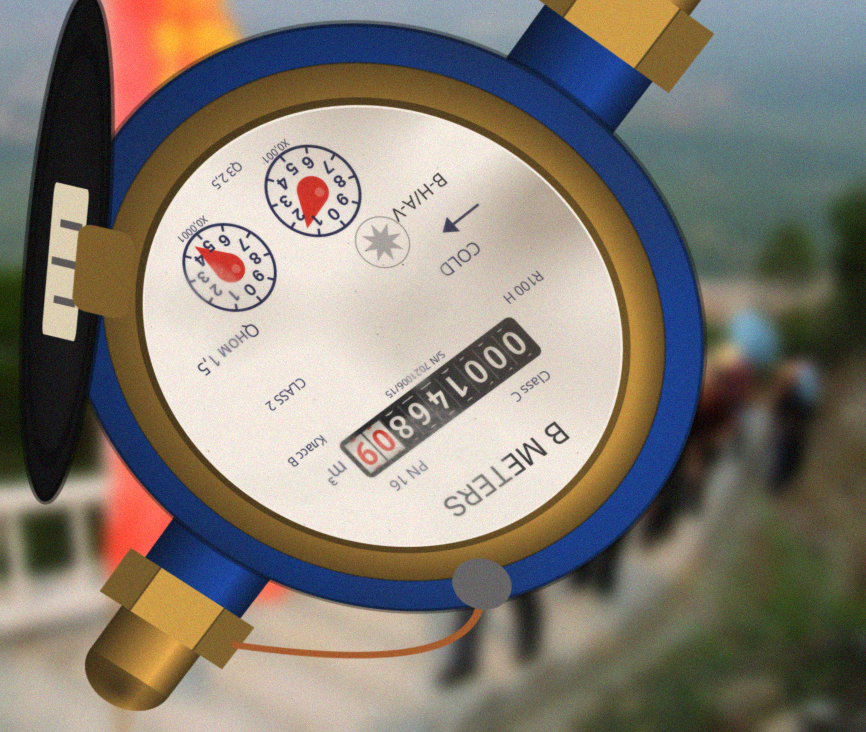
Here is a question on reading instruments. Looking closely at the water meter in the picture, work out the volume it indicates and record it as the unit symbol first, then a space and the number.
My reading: m³ 1468.0914
